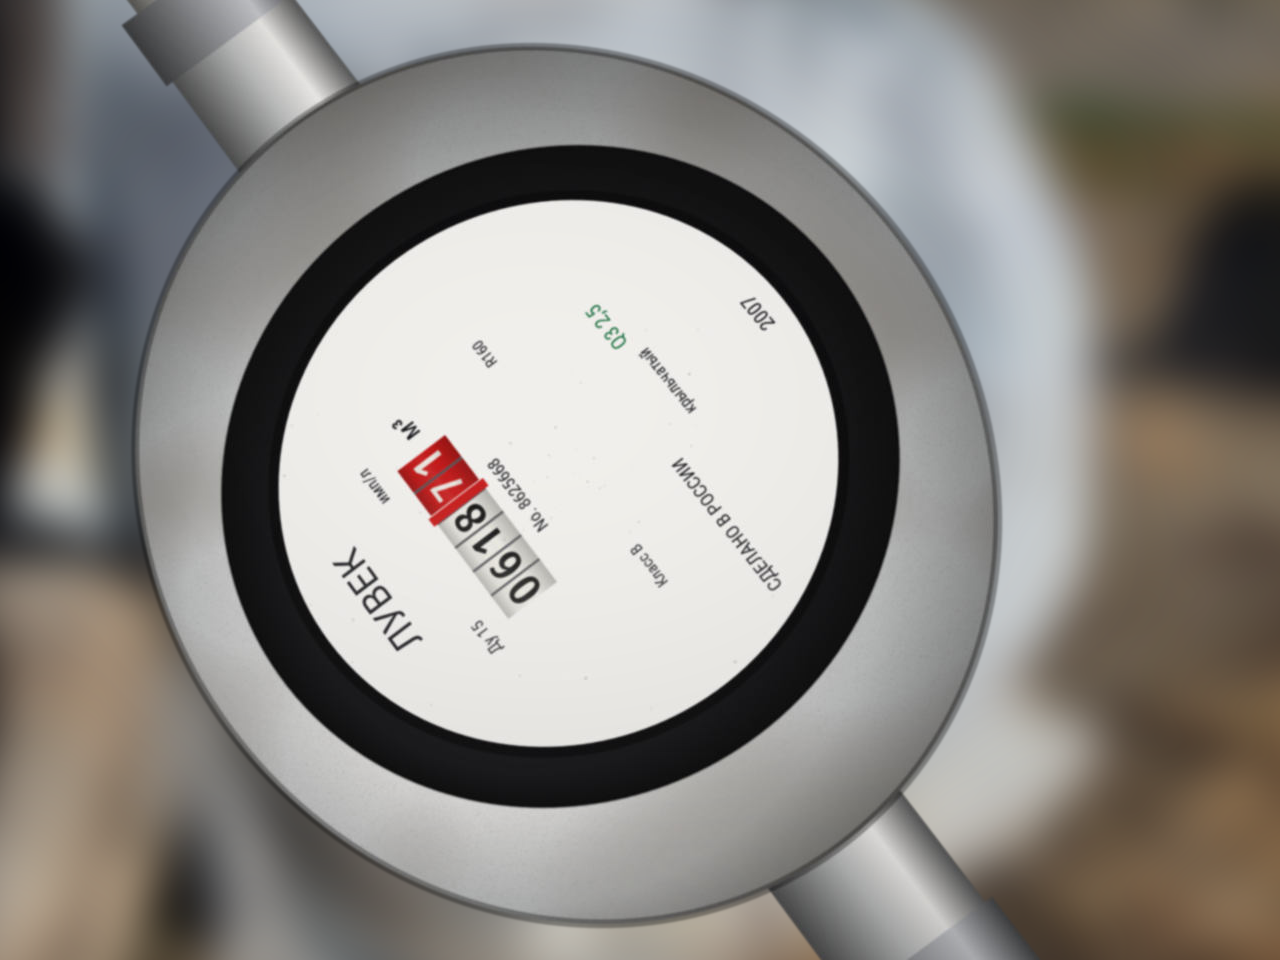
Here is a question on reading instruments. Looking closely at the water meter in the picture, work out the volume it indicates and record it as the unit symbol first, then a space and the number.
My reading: m³ 618.71
